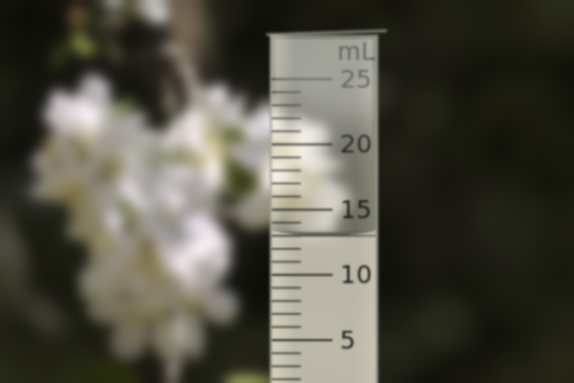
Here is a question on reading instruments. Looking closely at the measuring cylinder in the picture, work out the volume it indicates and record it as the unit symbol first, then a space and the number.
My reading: mL 13
